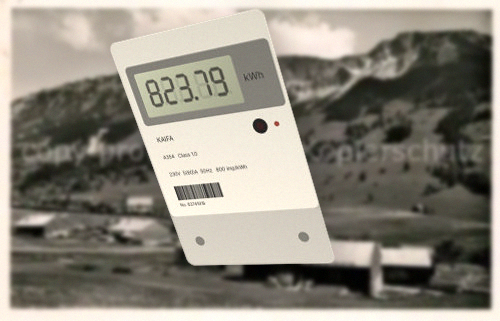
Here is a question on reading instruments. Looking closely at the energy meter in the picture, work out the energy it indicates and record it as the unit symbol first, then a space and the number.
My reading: kWh 823.79
